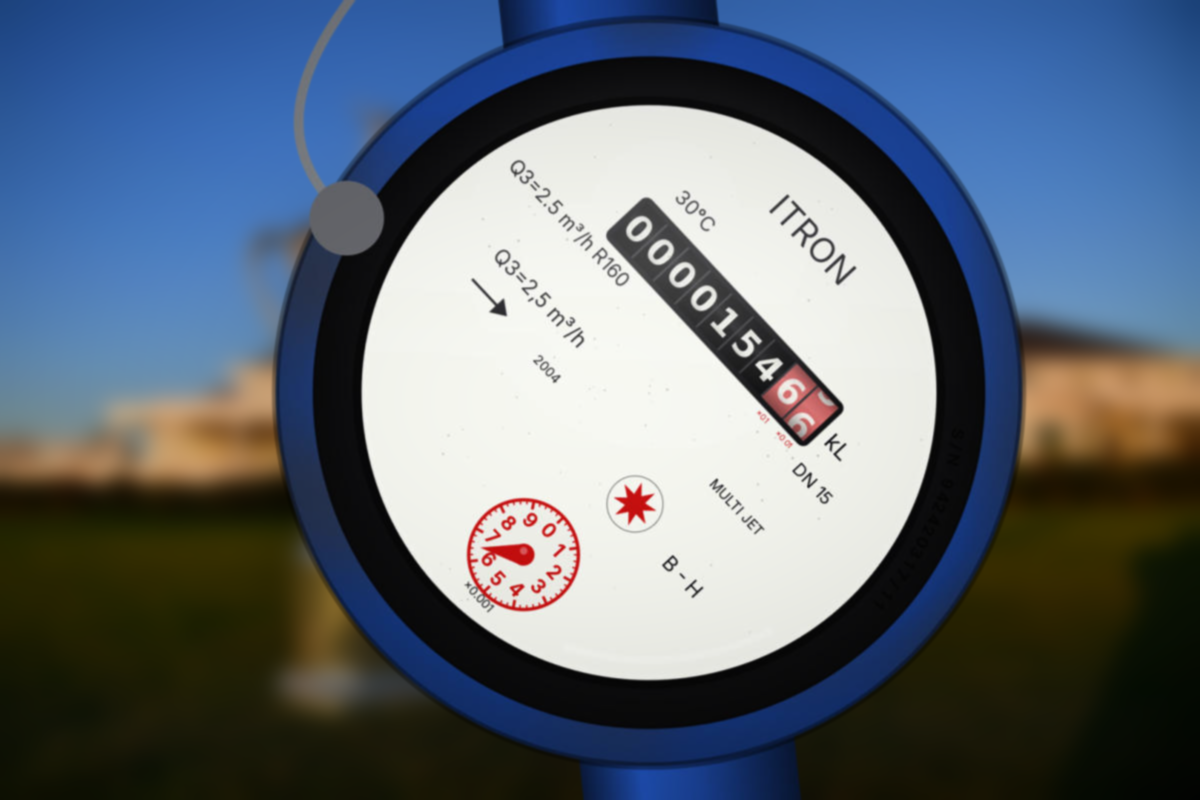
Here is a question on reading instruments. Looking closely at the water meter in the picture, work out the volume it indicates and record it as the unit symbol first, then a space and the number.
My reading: kL 154.656
